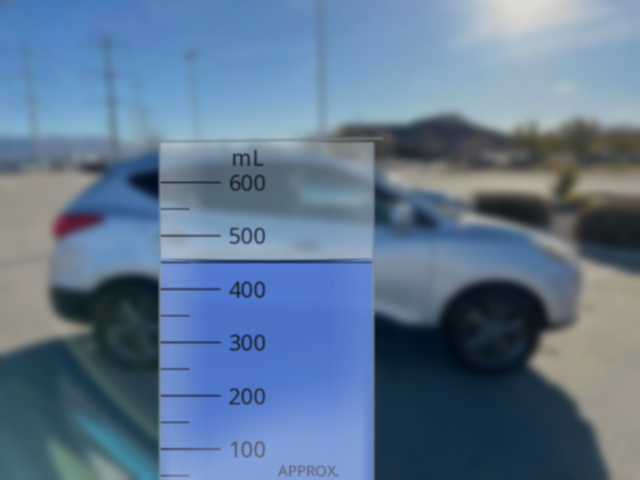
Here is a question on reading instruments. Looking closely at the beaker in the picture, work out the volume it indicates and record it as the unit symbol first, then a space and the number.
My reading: mL 450
